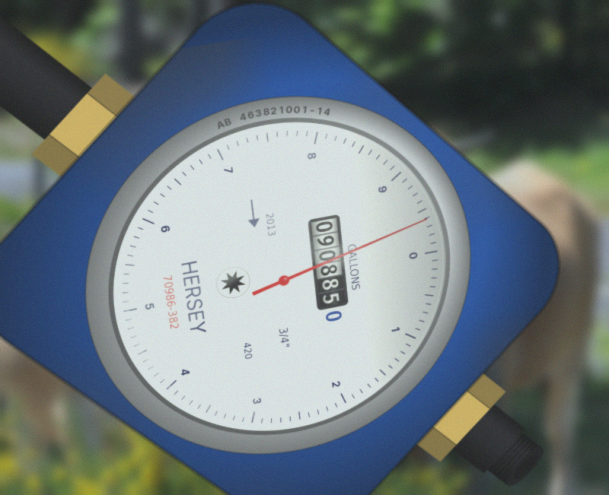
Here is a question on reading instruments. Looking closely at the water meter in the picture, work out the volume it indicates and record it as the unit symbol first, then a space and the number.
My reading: gal 908849.6
